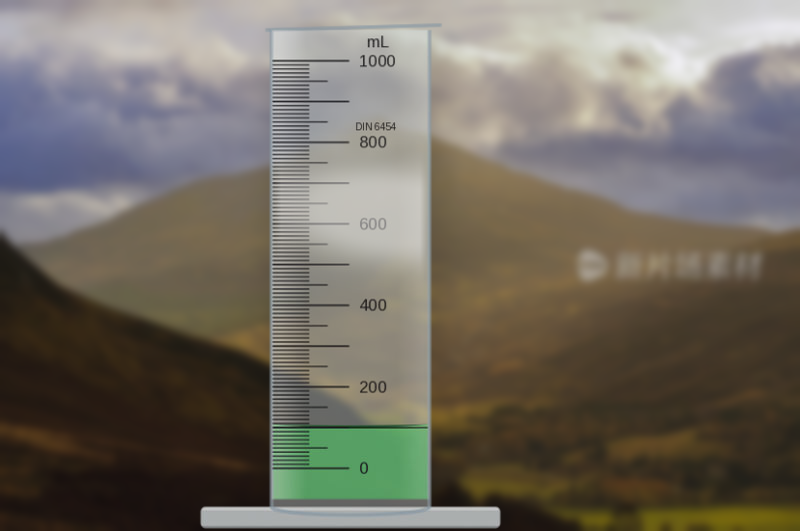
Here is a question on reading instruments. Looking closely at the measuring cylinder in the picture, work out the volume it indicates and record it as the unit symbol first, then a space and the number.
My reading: mL 100
